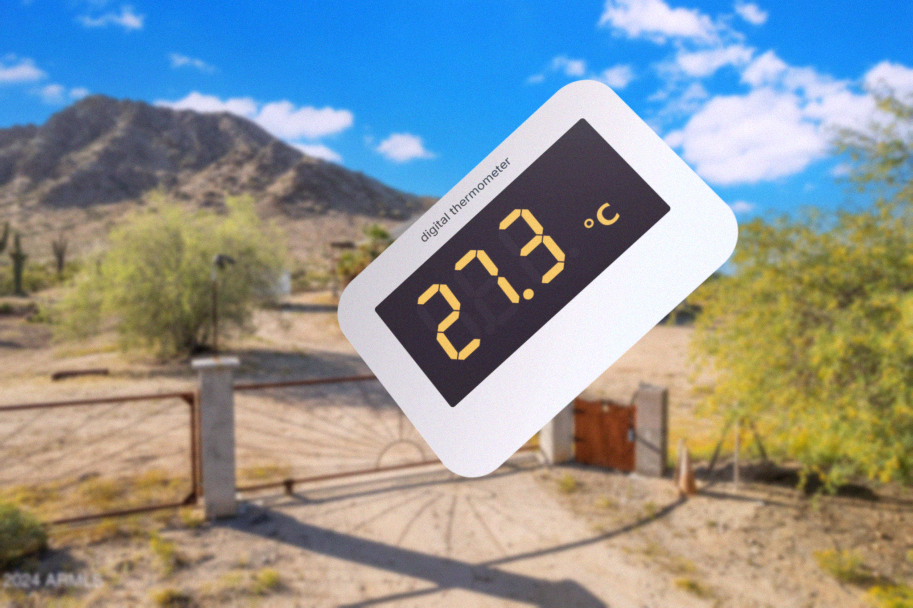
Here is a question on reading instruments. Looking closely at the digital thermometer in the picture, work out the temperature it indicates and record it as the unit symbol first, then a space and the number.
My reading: °C 27.3
